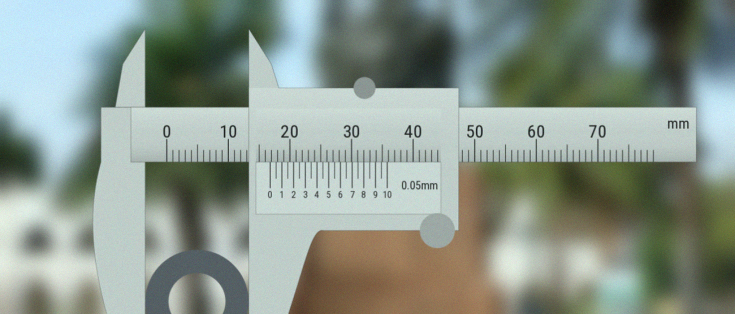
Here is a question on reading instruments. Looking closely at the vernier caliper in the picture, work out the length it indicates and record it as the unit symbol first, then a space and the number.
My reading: mm 16.8
